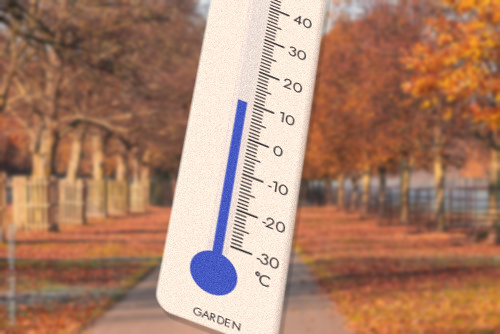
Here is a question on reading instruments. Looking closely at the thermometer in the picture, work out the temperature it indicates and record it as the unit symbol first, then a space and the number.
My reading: °C 10
